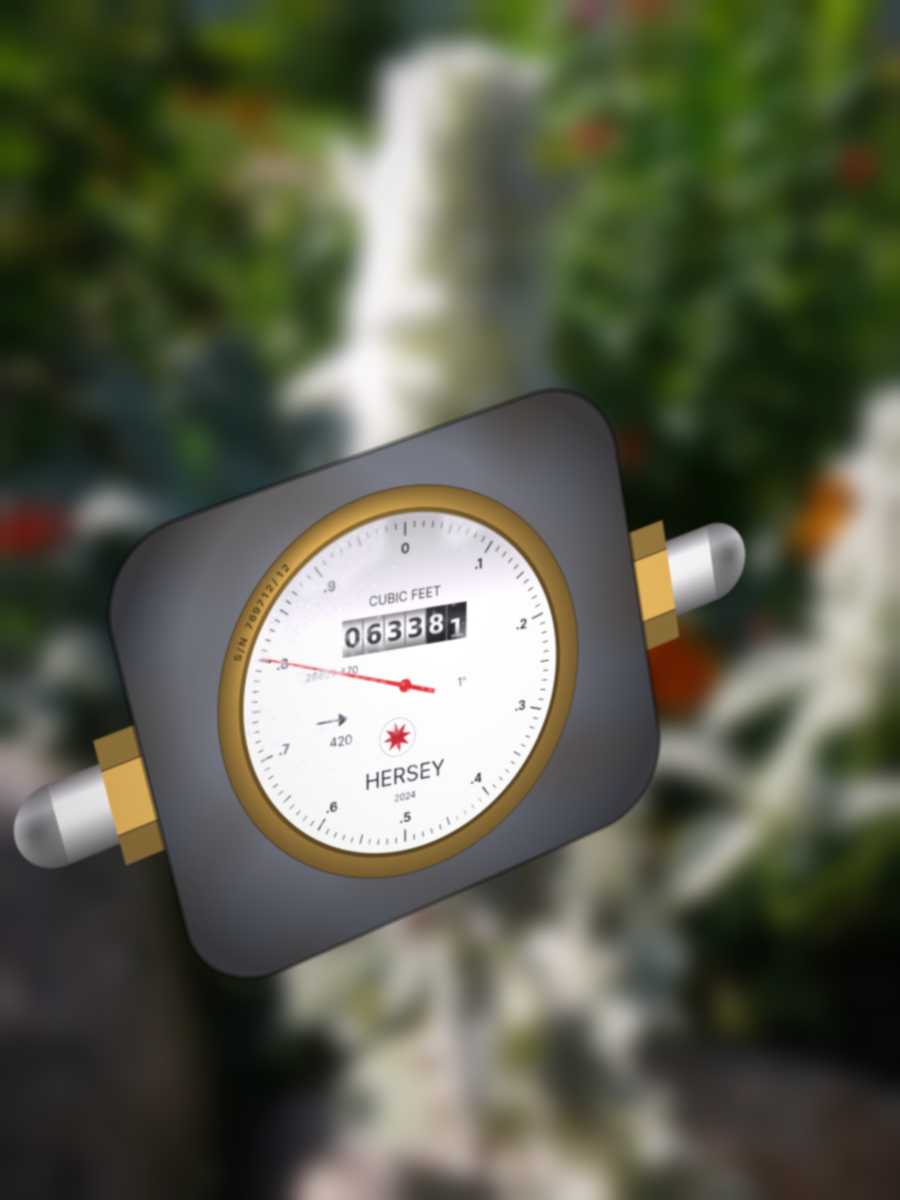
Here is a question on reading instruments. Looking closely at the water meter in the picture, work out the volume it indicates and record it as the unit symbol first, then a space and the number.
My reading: ft³ 63380.80
